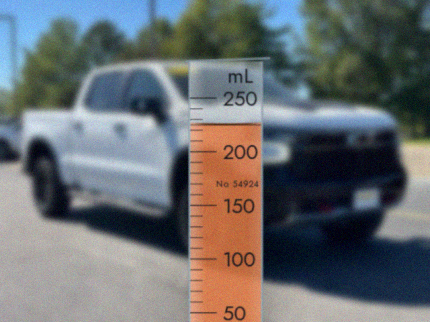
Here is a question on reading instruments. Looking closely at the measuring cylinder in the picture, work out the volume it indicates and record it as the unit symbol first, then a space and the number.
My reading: mL 225
